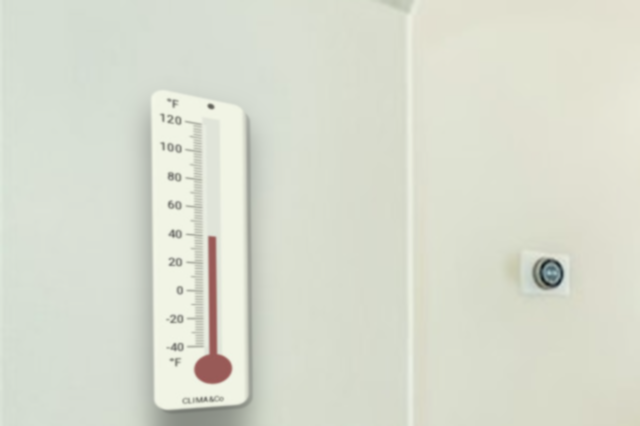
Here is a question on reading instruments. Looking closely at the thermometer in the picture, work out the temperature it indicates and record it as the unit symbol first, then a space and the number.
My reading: °F 40
